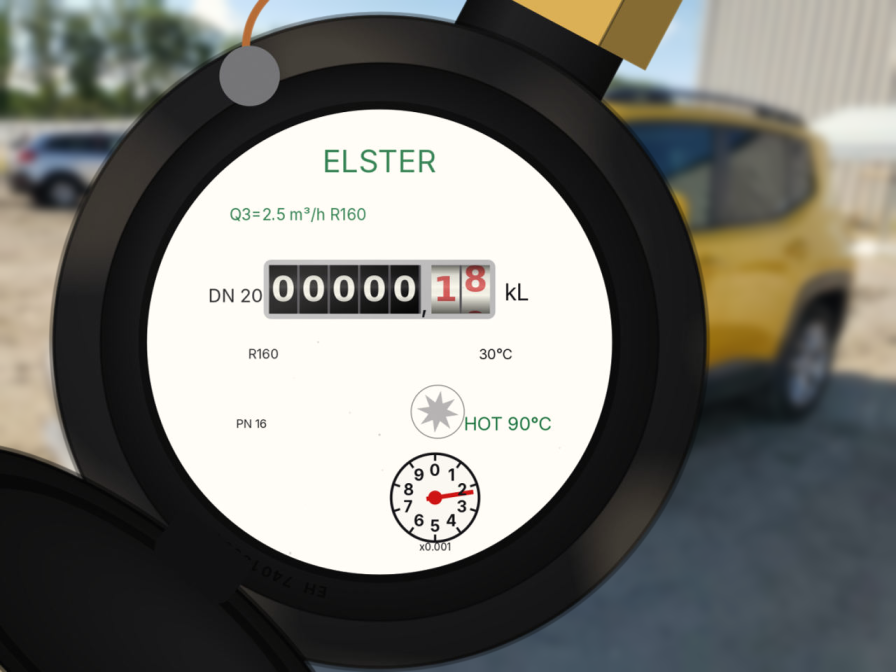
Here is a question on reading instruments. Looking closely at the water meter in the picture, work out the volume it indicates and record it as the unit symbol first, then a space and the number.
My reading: kL 0.182
